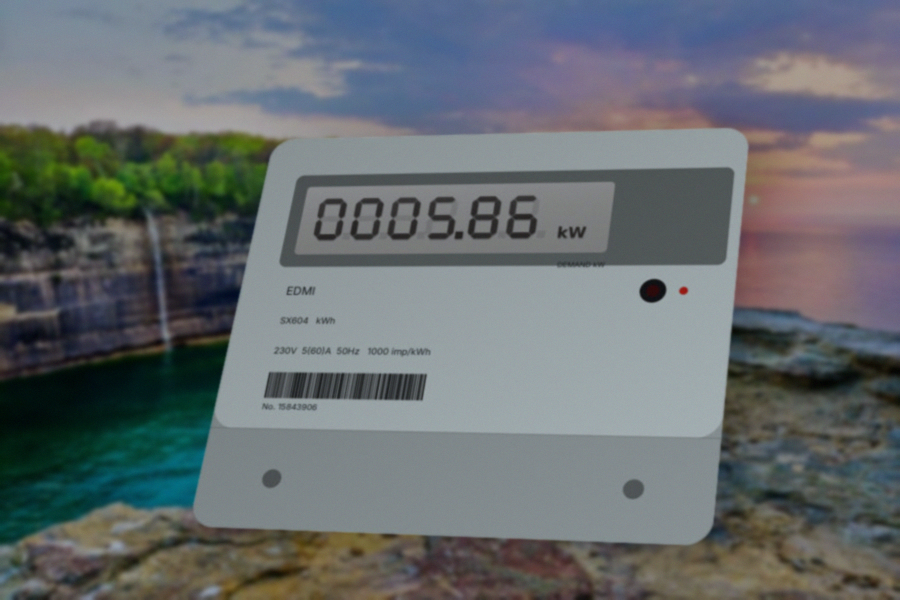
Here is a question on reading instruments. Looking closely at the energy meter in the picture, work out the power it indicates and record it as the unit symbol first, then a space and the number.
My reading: kW 5.86
